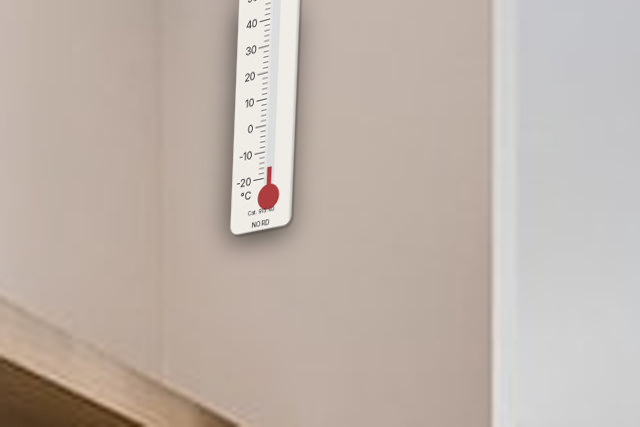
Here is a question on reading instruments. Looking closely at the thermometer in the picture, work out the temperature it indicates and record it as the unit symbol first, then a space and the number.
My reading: °C -16
